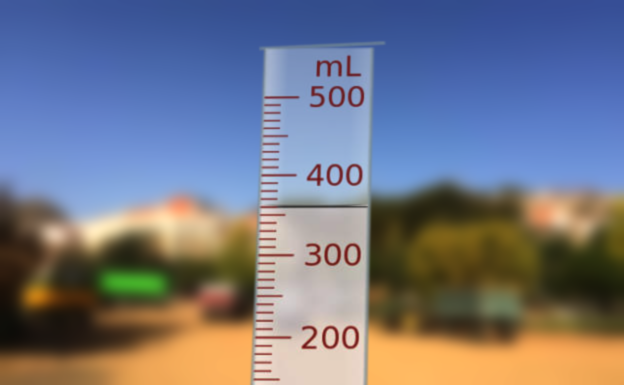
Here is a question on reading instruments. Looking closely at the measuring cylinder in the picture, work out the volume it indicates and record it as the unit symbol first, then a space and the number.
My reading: mL 360
